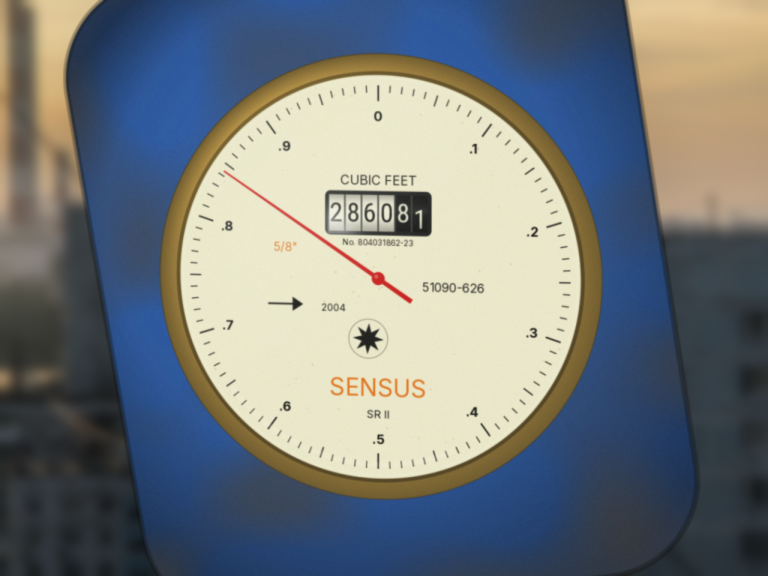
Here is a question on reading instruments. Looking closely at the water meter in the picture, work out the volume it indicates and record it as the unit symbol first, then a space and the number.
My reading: ft³ 286080.84
